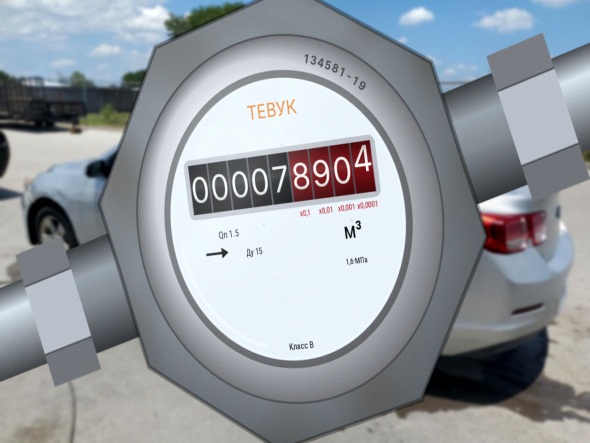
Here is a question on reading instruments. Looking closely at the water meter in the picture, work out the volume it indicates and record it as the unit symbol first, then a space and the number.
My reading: m³ 7.8904
